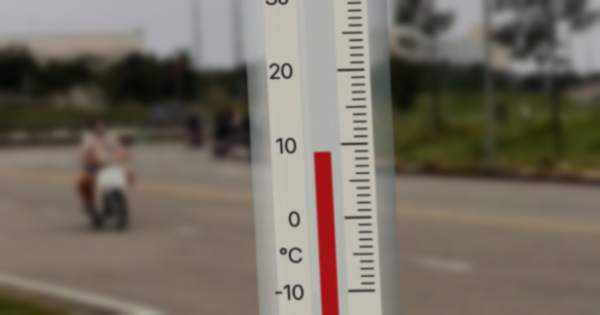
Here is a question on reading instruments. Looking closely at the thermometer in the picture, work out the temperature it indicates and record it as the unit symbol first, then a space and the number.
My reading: °C 9
